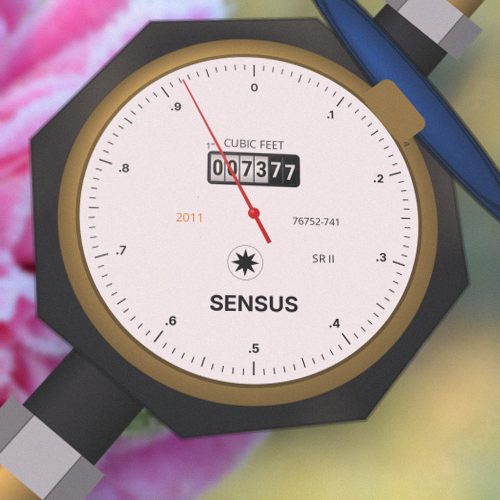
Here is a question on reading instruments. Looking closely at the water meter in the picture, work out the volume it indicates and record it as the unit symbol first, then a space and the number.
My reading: ft³ 7376.92
